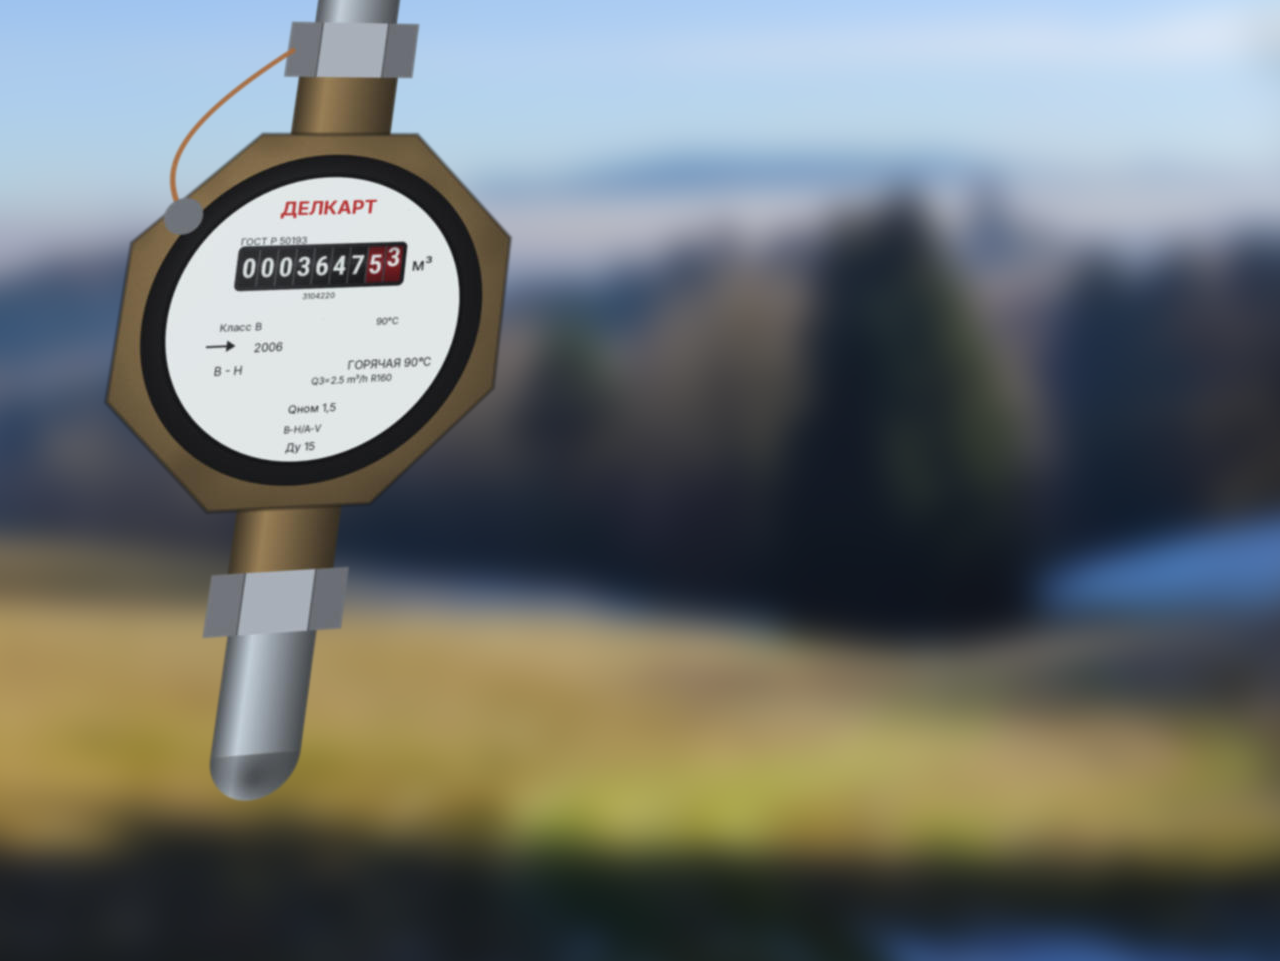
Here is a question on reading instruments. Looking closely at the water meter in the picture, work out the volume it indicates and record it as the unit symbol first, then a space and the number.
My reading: m³ 3647.53
